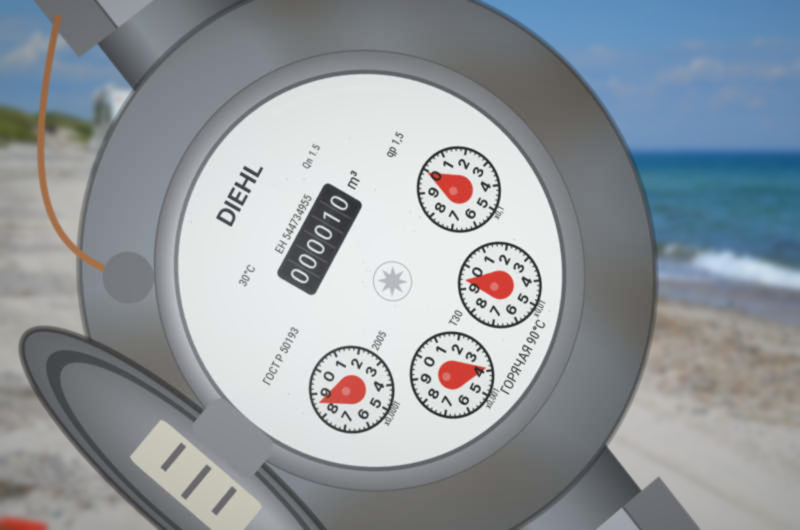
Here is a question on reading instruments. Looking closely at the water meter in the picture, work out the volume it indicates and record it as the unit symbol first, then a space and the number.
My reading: m³ 9.9938
